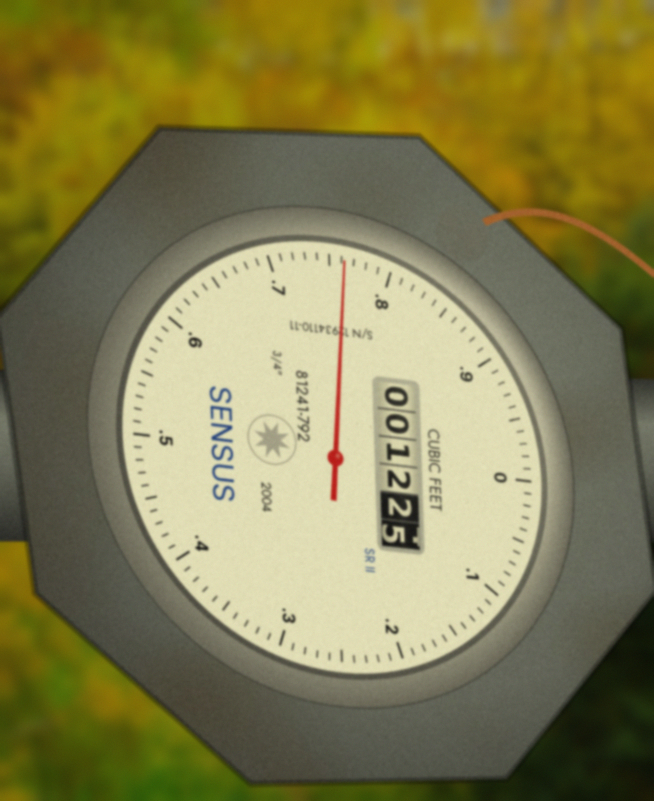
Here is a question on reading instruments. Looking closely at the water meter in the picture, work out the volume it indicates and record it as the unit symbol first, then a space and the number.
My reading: ft³ 1224.76
